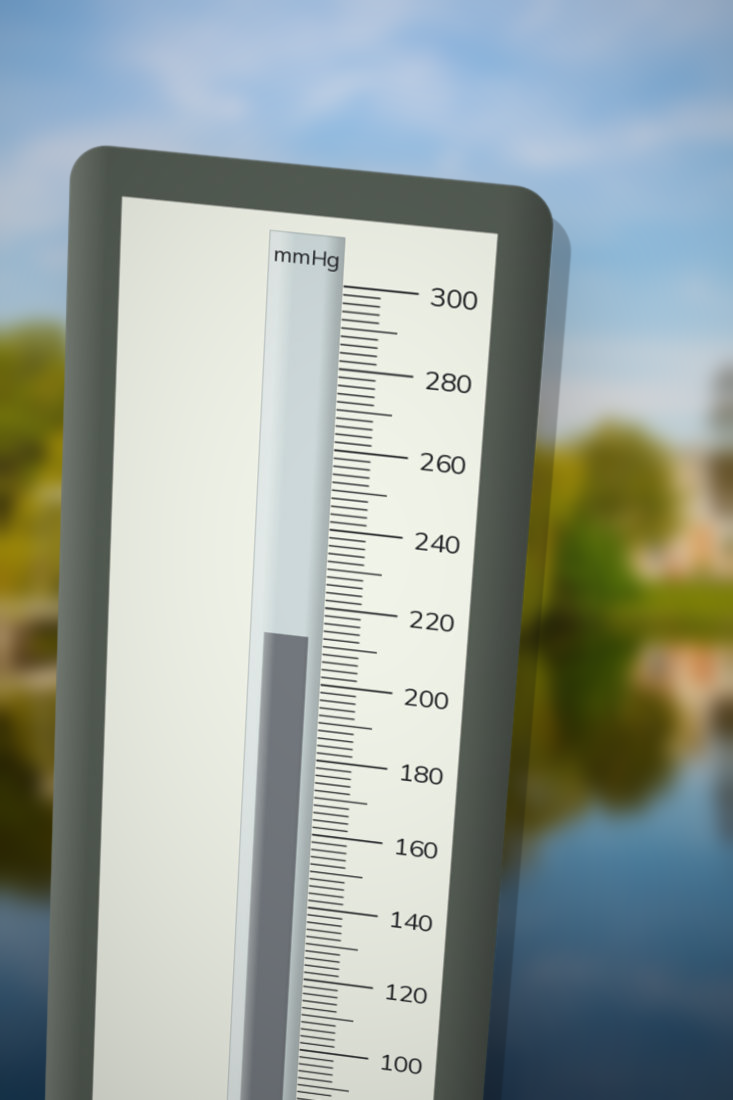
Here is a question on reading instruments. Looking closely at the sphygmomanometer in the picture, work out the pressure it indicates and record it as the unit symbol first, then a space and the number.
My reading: mmHg 212
